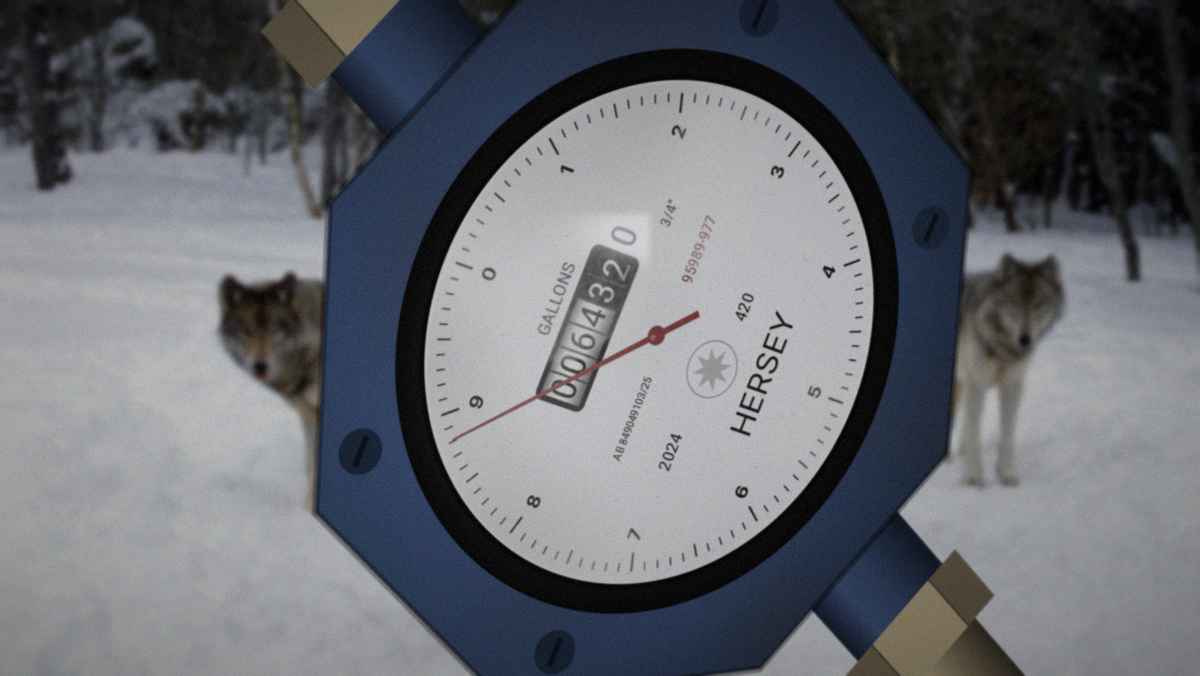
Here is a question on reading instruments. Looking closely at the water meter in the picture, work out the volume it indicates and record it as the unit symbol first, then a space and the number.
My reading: gal 64318.8
